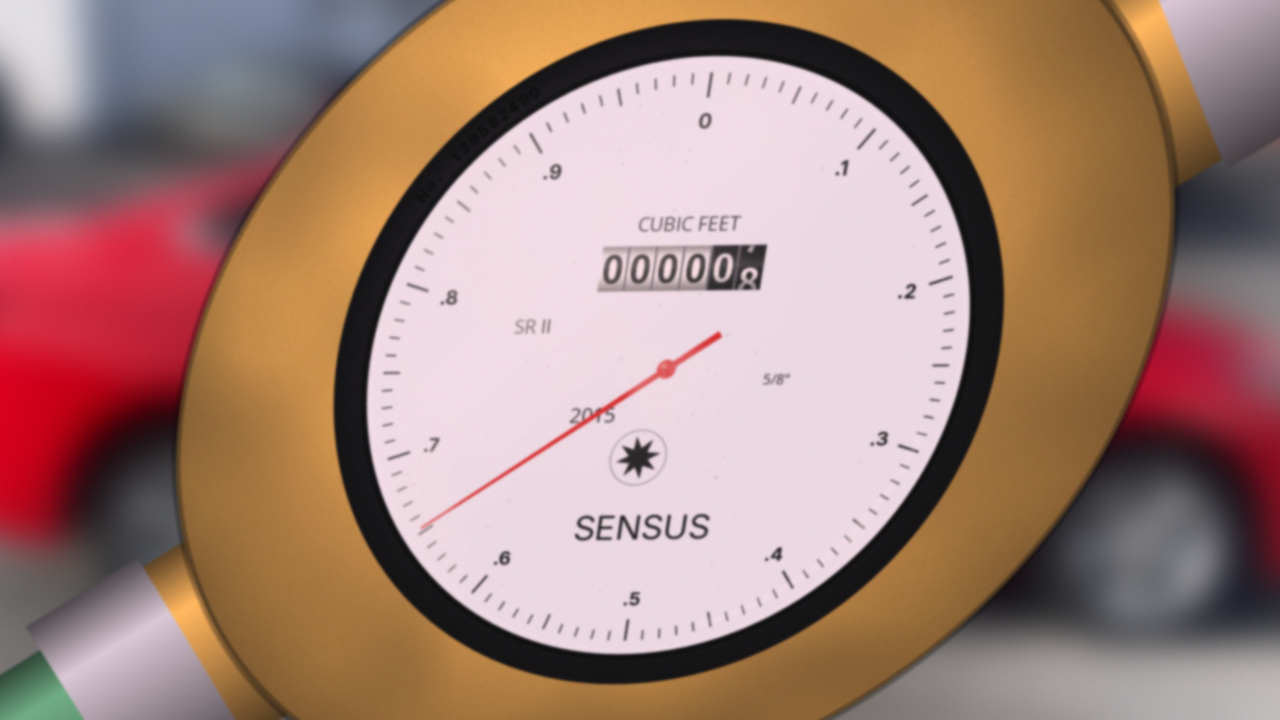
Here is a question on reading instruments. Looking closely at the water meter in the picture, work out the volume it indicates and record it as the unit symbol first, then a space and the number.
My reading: ft³ 7.65
